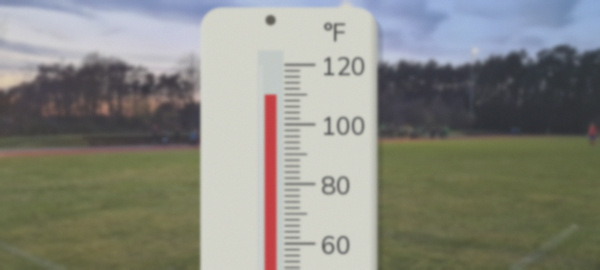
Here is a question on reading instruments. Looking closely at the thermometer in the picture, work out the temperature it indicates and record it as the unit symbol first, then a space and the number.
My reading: °F 110
